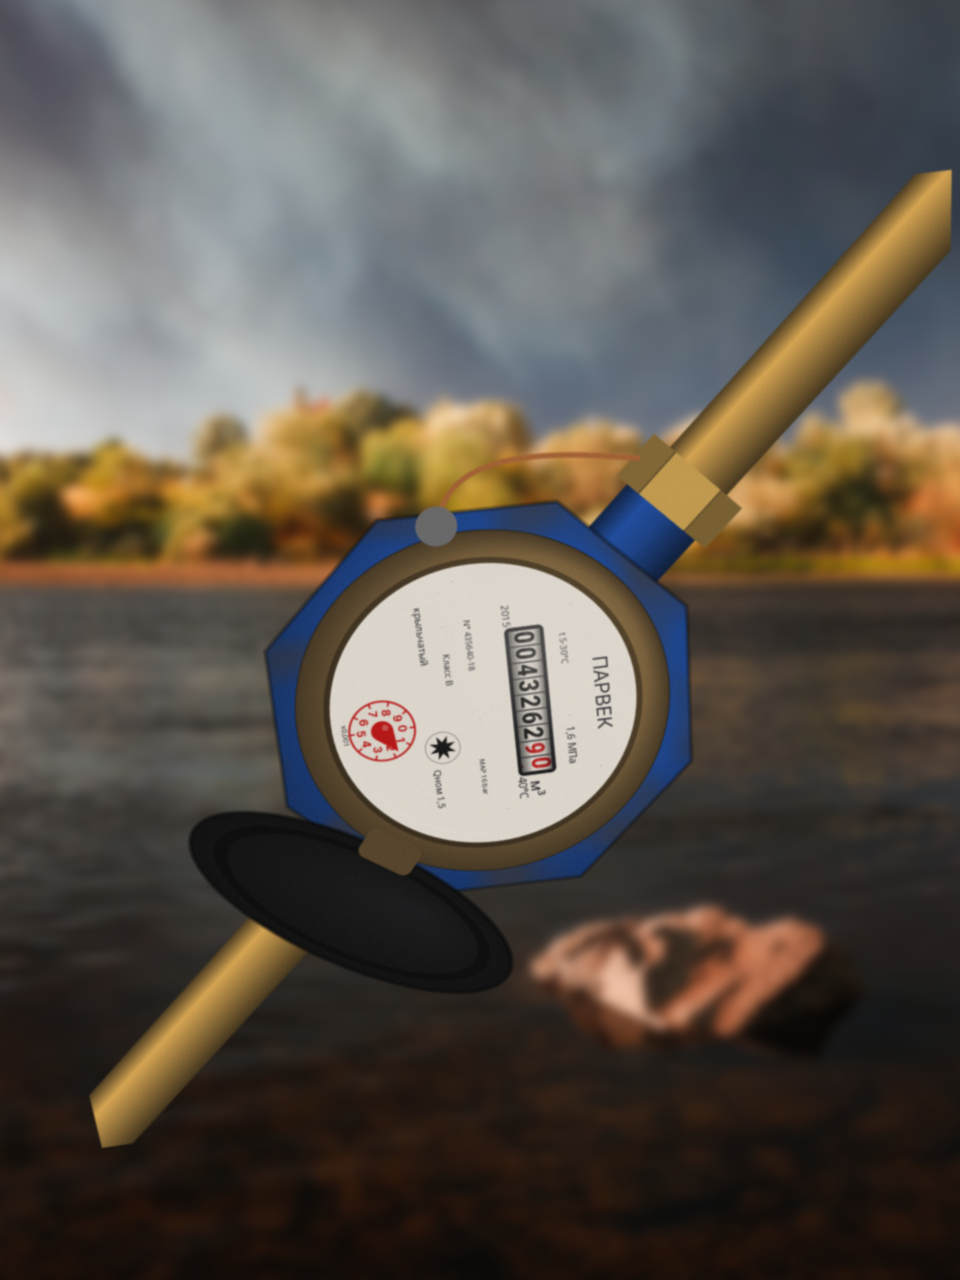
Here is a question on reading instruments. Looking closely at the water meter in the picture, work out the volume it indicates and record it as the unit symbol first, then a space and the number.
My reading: m³ 43262.901
